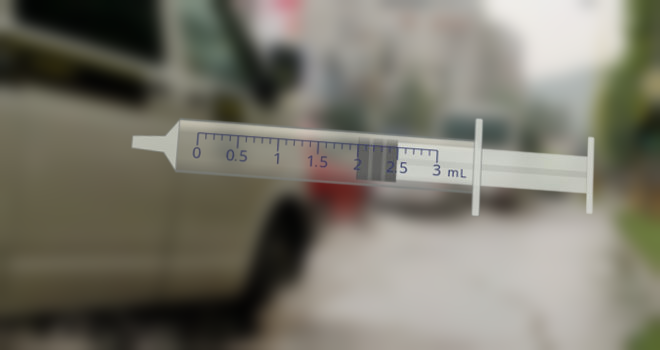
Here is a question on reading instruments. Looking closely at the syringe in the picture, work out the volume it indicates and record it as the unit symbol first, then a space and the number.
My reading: mL 2
